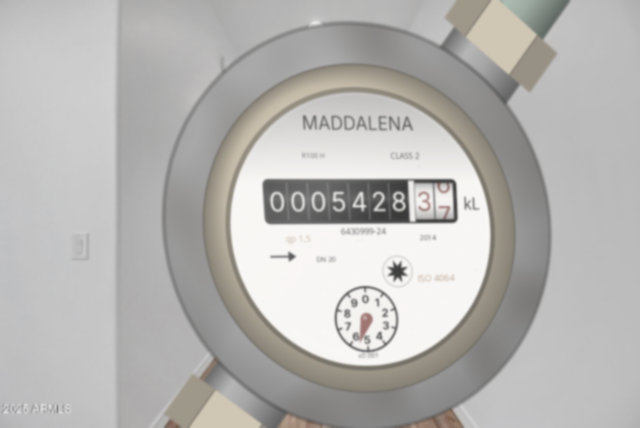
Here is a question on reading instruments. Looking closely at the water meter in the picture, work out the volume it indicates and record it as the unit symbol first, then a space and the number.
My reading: kL 5428.365
